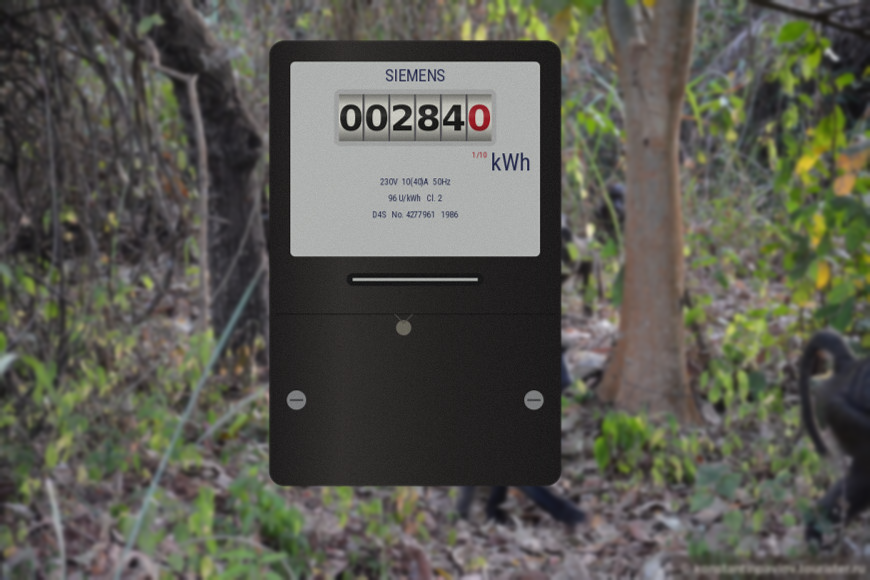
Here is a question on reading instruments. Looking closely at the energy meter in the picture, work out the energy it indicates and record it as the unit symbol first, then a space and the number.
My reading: kWh 284.0
